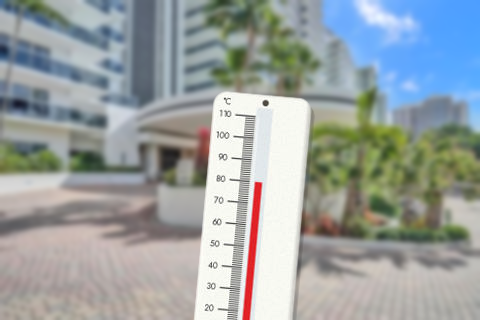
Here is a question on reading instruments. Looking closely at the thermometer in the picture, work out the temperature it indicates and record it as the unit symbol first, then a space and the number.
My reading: °C 80
